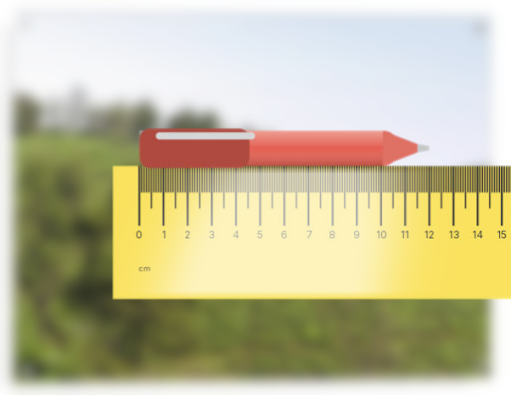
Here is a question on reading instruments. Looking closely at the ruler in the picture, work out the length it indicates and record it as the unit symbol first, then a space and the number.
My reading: cm 12
